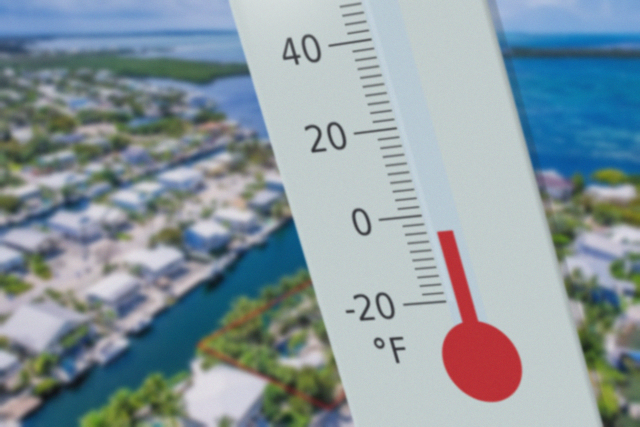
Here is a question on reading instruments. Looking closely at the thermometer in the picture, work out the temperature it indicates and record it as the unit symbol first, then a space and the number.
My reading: °F -4
